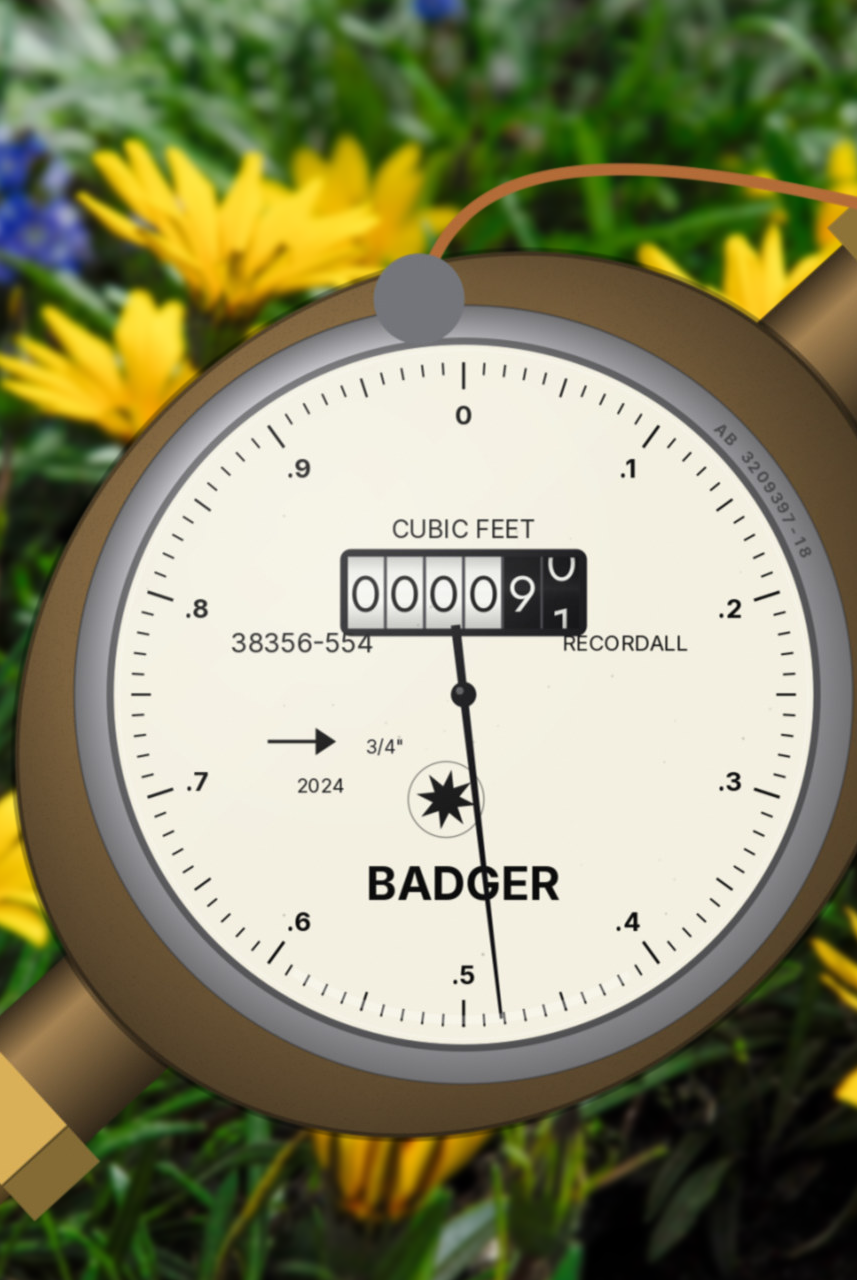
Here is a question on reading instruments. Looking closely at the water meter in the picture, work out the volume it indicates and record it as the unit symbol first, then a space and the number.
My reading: ft³ 90.48
